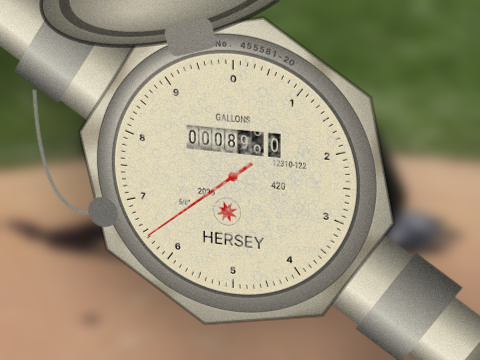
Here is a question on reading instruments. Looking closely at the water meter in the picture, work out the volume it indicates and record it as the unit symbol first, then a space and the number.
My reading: gal 8986.4
